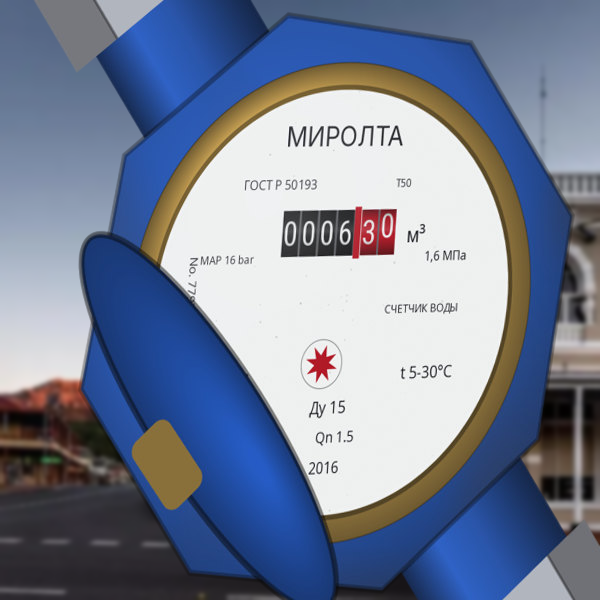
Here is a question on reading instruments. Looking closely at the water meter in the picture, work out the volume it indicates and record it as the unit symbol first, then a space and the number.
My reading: m³ 6.30
